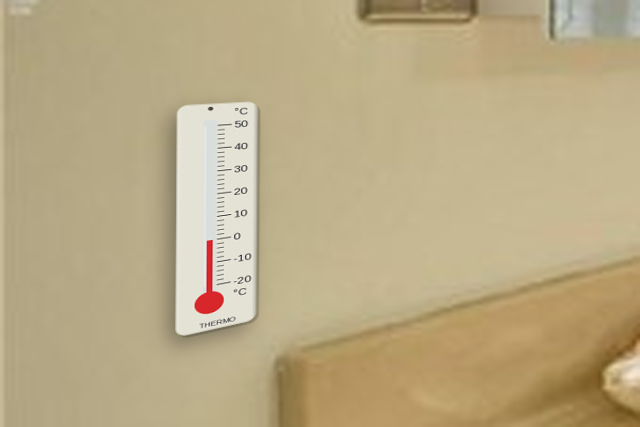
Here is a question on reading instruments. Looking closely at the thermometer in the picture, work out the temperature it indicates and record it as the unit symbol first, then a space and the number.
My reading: °C 0
